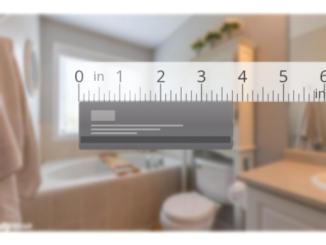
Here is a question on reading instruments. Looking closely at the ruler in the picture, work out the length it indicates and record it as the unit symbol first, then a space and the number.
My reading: in 3.75
